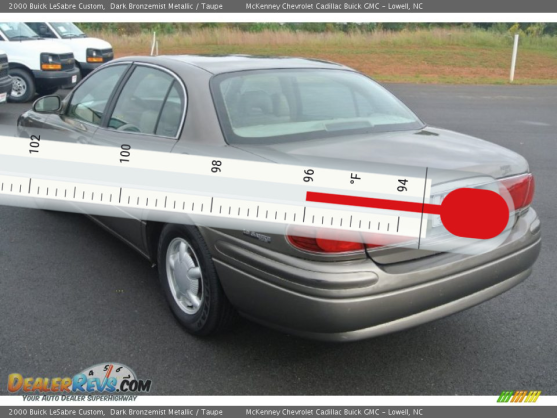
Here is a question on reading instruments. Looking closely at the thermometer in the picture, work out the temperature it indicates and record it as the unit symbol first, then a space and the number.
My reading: °F 96
